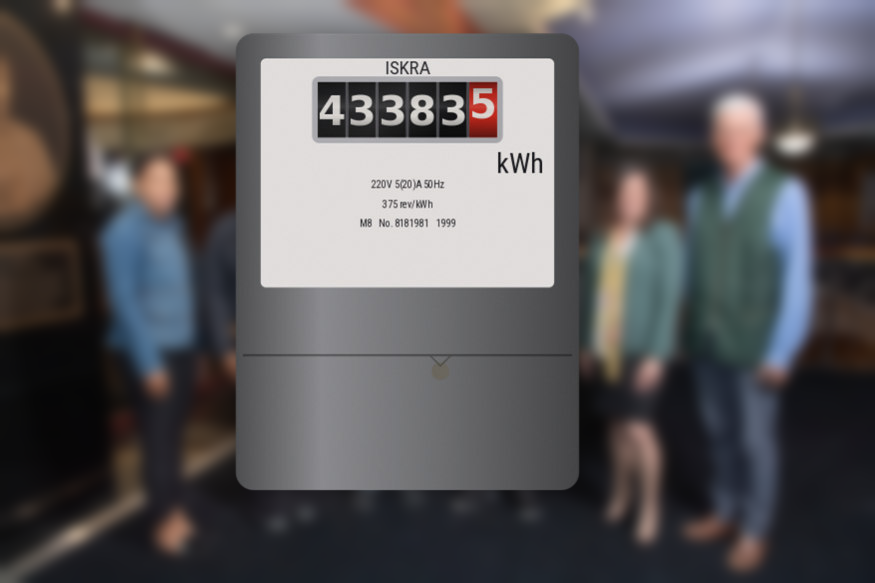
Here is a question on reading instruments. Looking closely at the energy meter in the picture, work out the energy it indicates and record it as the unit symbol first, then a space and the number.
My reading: kWh 43383.5
